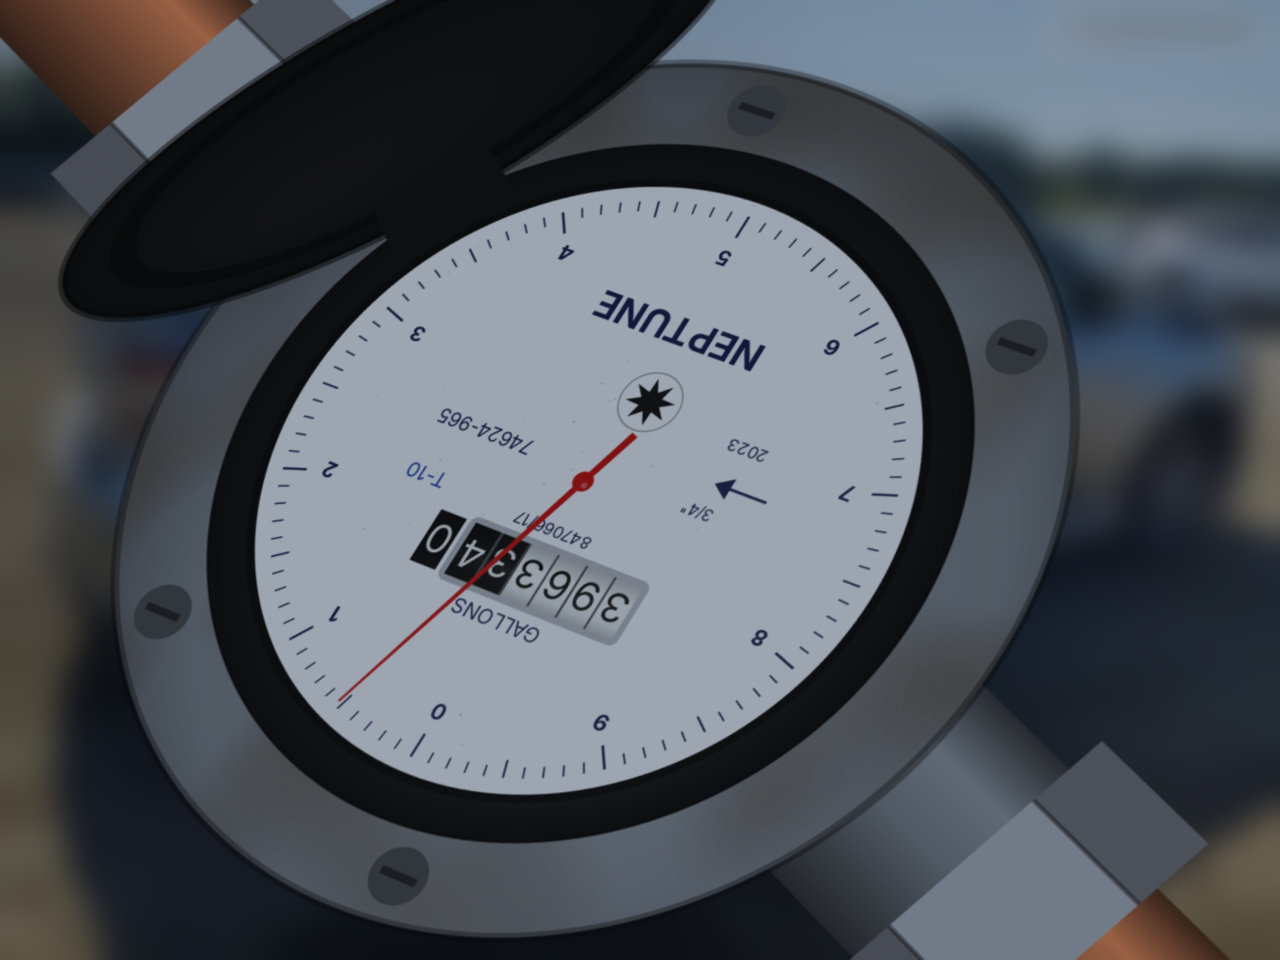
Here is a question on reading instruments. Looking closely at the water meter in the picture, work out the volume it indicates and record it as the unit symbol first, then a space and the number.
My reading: gal 3963340.5
